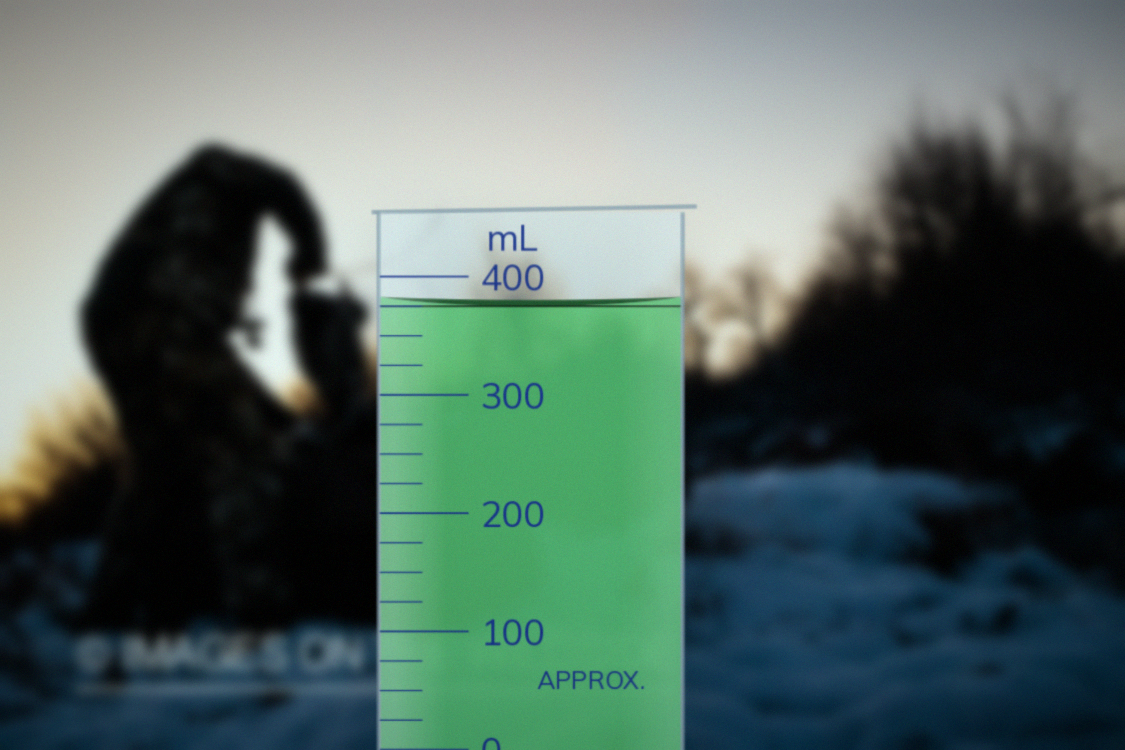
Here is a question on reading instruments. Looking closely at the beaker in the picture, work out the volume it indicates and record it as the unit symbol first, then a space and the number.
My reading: mL 375
